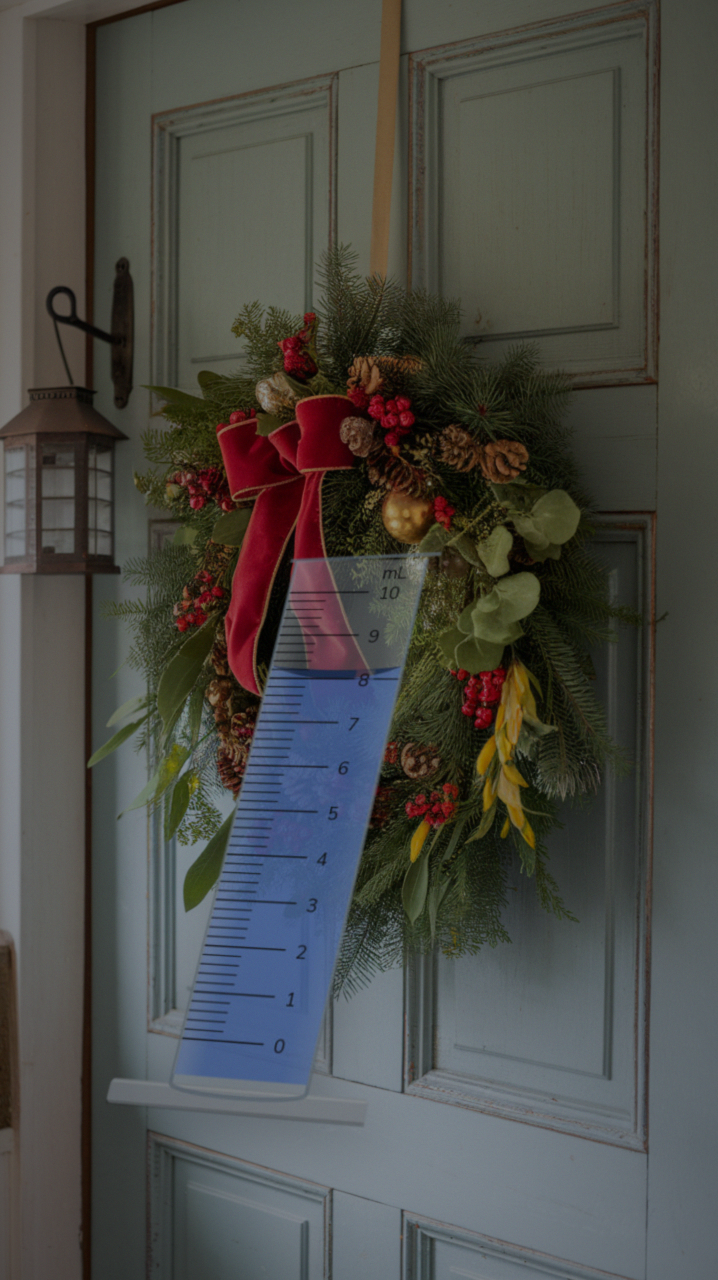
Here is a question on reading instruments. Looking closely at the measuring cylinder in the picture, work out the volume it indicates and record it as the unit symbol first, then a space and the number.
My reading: mL 8
